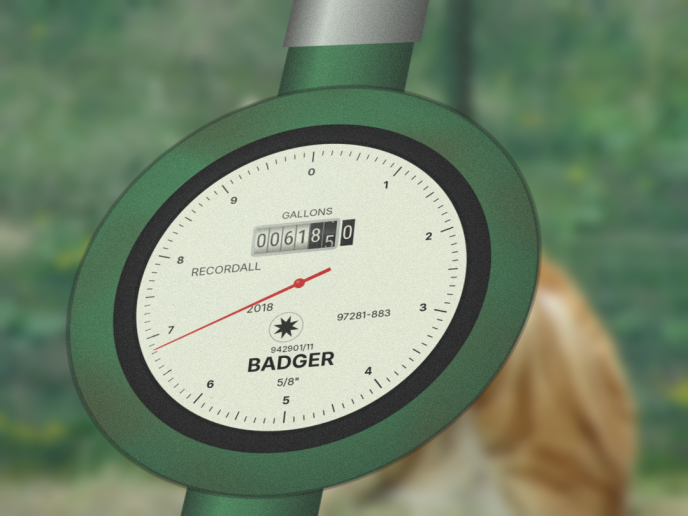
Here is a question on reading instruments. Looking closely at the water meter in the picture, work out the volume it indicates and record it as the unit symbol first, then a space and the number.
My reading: gal 61846.8
